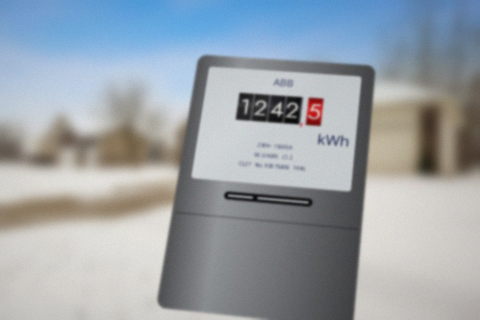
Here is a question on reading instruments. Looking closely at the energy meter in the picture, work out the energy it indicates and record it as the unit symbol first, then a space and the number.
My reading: kWh 1242.5
